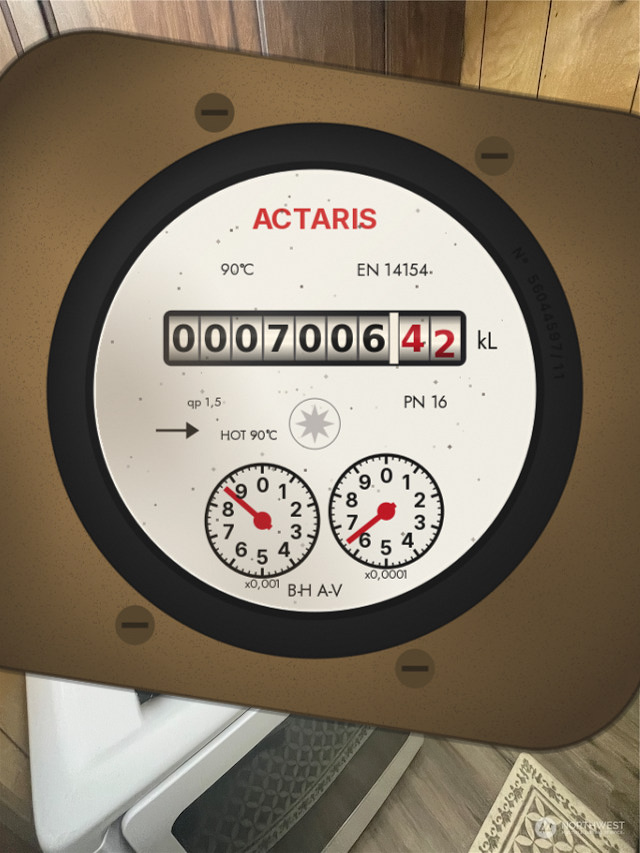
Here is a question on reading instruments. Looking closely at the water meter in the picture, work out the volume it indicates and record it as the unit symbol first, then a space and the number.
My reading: kL 7006.4186
